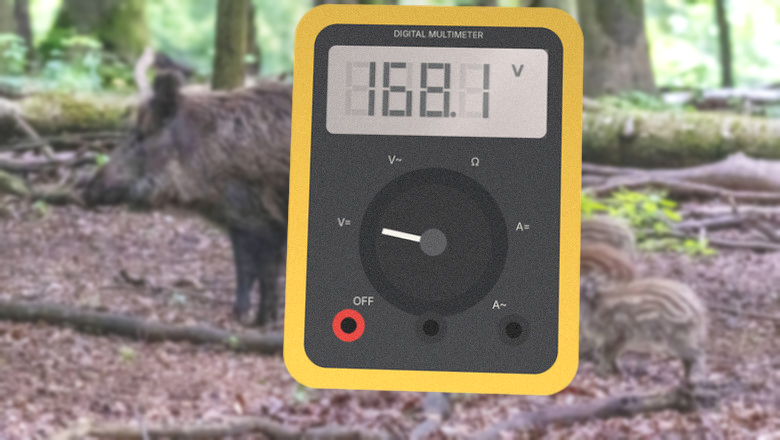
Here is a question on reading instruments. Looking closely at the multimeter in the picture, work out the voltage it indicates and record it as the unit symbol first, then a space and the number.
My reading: V 168.1
